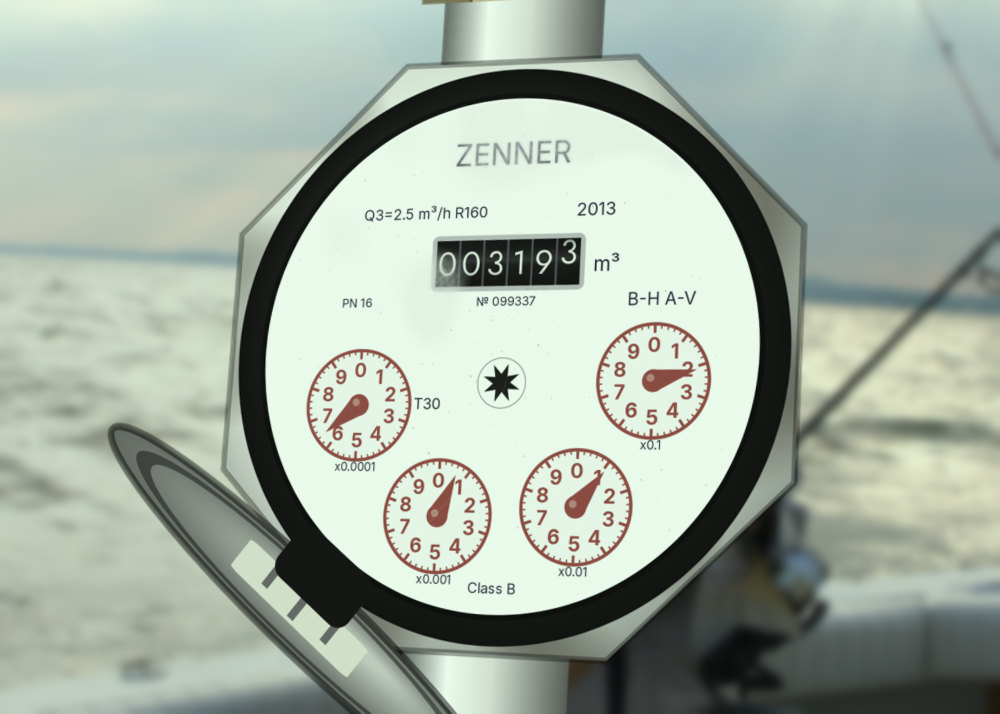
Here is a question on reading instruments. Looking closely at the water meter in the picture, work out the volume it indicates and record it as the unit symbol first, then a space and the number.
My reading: m³ 3193.2106
